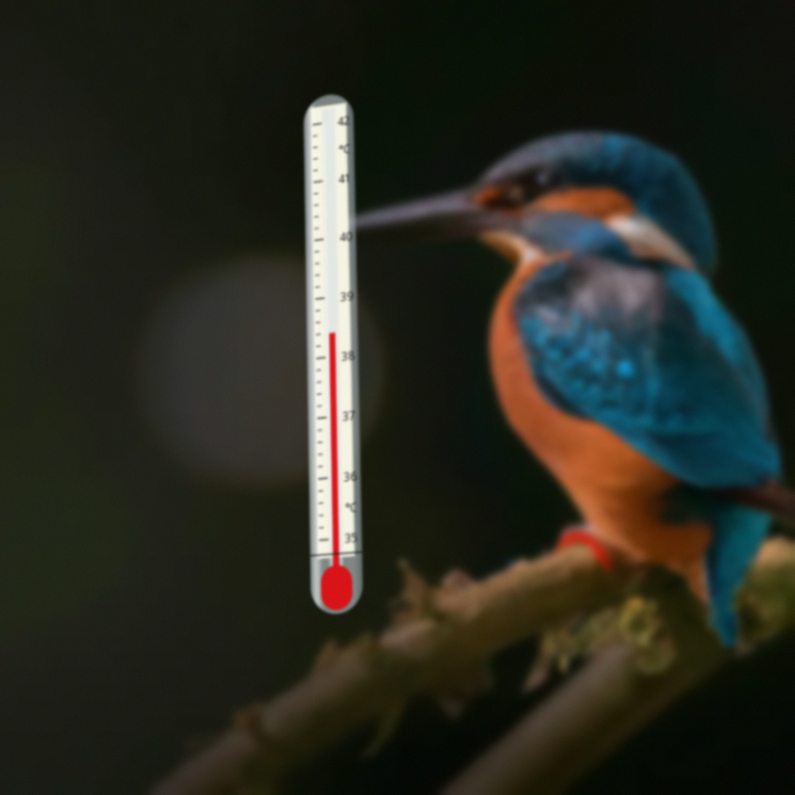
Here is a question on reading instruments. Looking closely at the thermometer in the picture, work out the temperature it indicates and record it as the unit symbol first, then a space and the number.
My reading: °C 38.4
